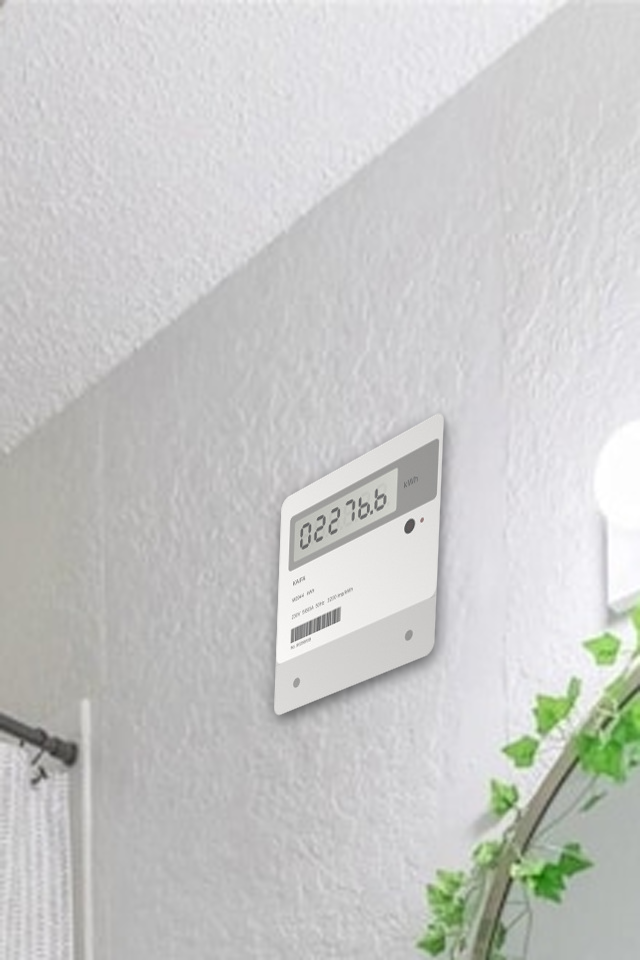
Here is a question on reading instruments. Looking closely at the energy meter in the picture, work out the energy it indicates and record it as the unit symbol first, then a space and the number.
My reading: kWh 2276.6
